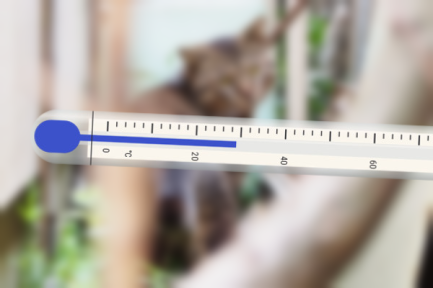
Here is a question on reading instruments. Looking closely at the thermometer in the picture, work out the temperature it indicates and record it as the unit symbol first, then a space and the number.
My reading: °C 29
